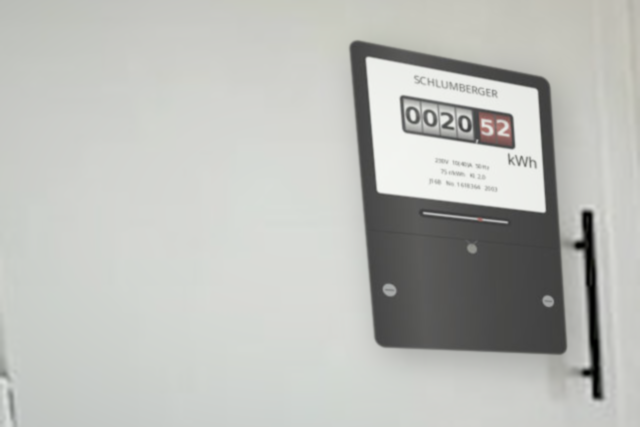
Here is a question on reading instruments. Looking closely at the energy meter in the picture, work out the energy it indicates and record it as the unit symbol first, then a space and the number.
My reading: kWh 20.52
